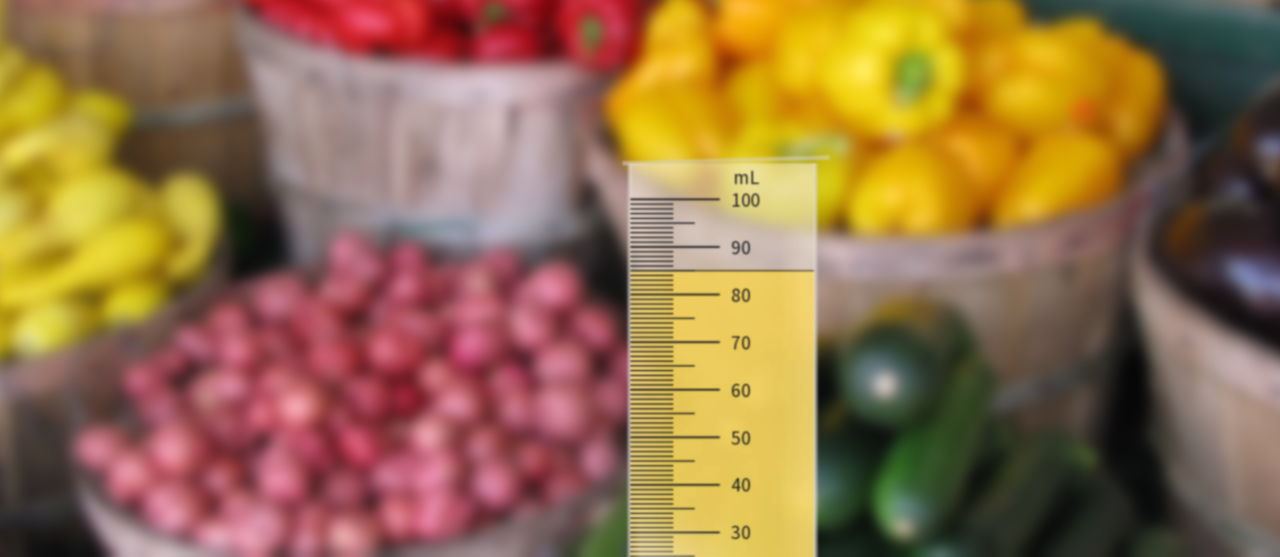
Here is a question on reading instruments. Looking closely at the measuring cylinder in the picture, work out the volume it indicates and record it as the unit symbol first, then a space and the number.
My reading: mL 85
